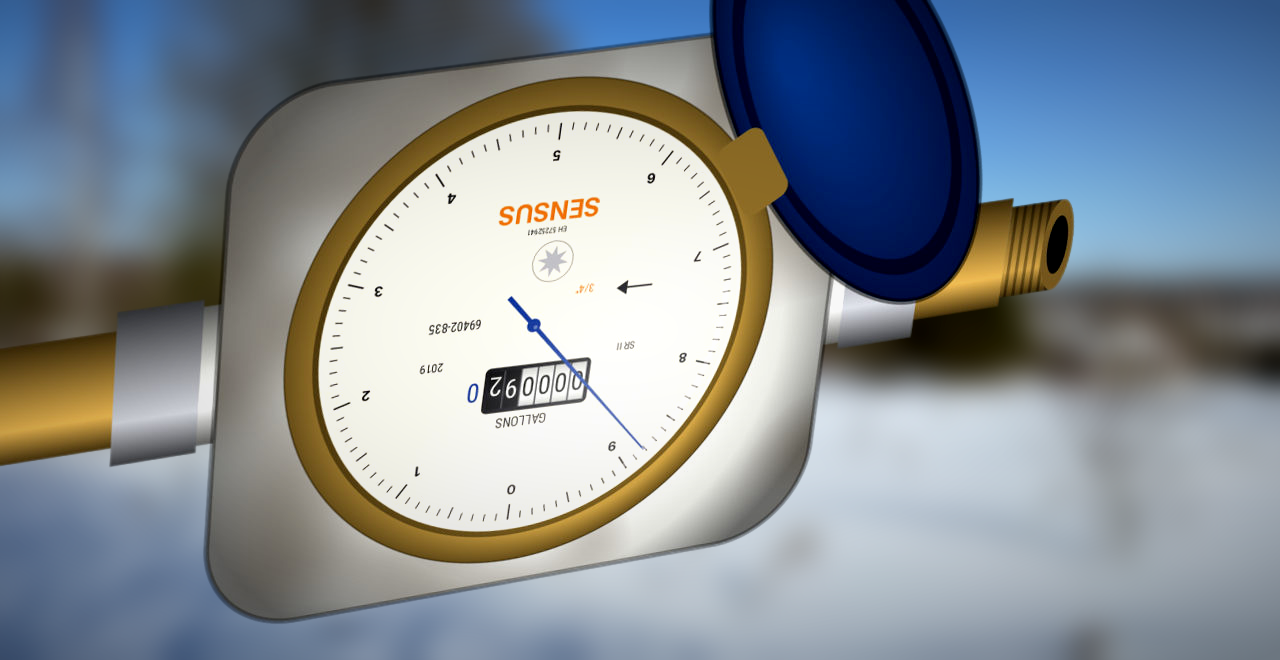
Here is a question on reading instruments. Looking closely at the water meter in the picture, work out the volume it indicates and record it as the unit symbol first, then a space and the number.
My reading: gal 918.8
